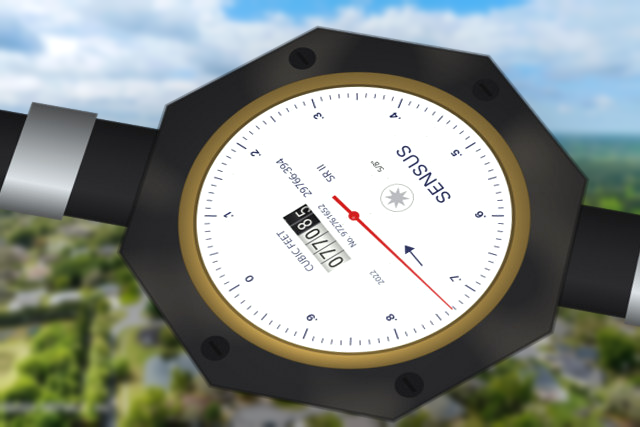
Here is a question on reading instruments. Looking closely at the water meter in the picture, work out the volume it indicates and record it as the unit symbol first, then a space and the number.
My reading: ft³ 77084.73
